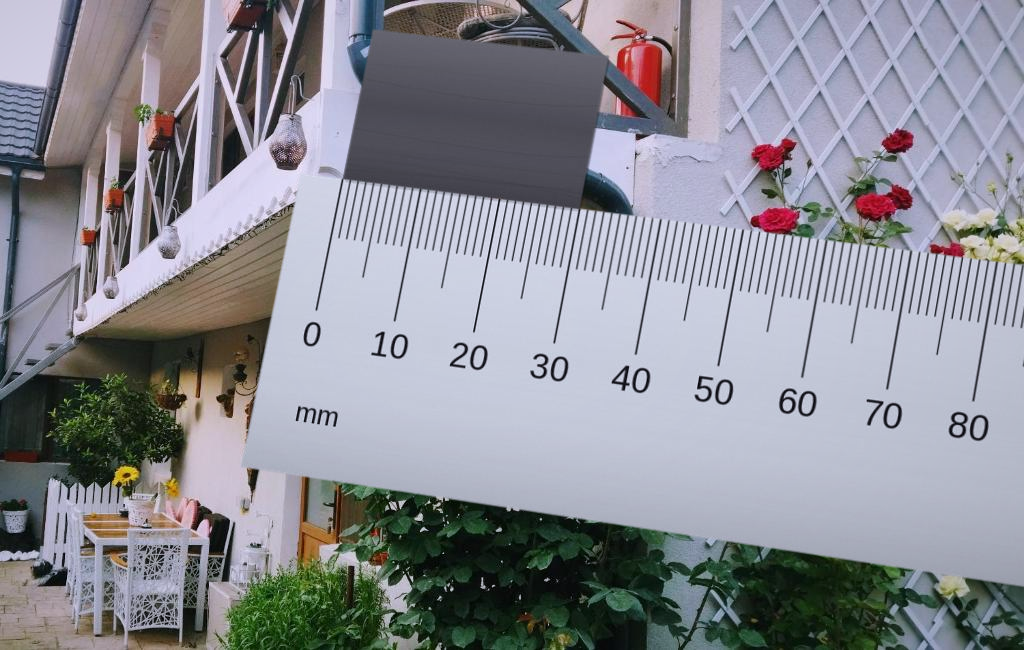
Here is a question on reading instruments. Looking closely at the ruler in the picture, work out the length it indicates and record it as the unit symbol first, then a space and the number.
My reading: mm 30
